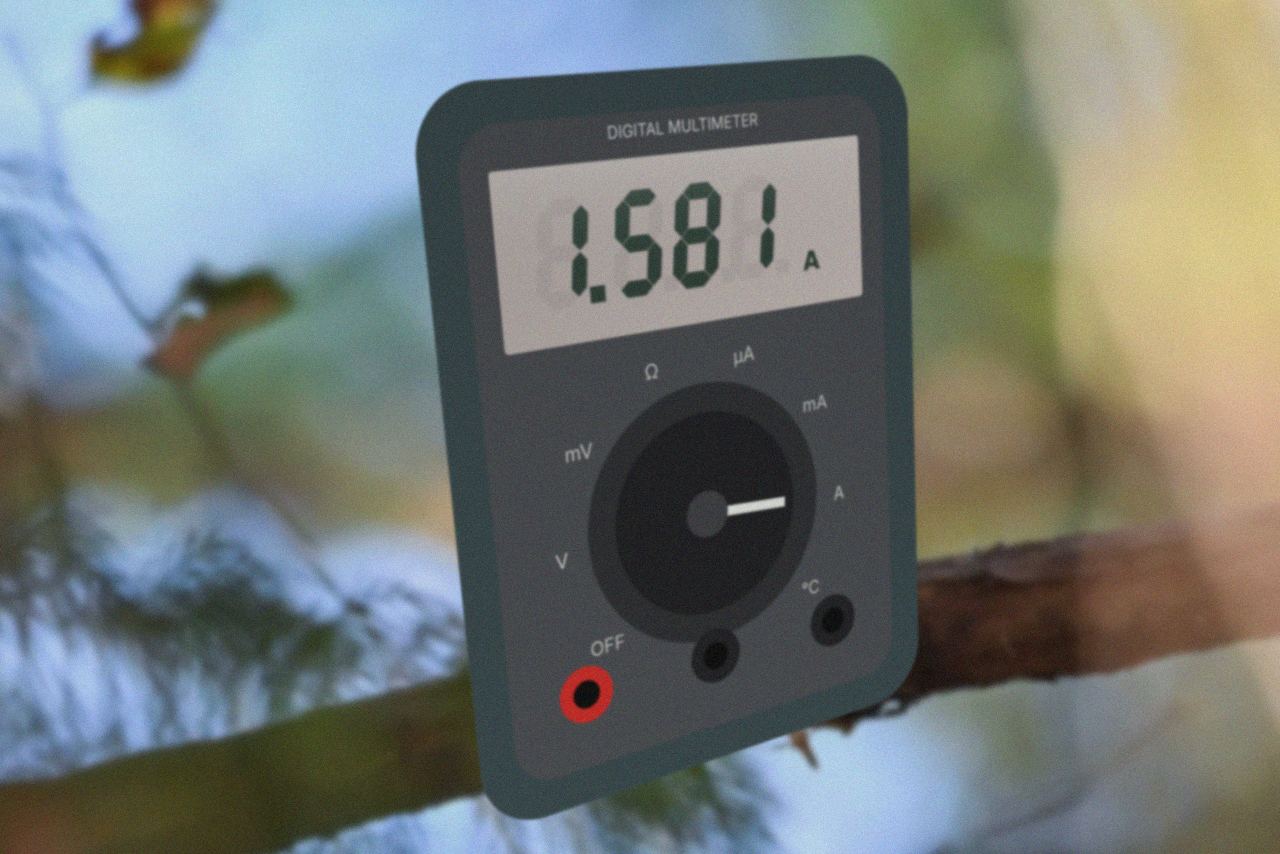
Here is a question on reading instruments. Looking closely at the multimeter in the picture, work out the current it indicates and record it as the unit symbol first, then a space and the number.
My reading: A 1.581
